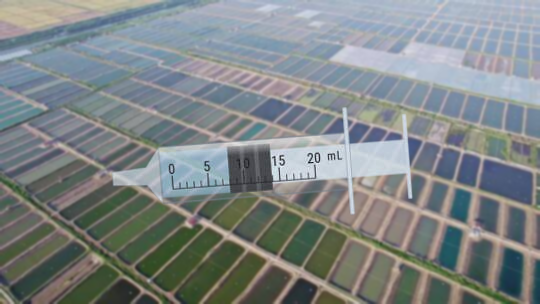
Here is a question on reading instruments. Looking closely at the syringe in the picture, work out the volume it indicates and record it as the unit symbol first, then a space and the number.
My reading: mL 8
